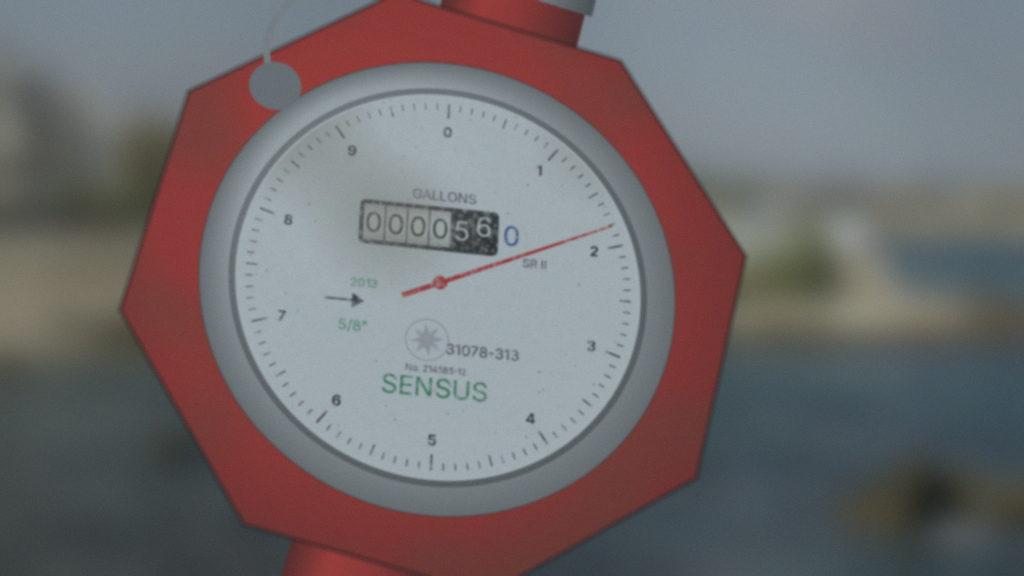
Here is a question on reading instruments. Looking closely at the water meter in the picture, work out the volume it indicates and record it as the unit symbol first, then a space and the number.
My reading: gal 561.8
